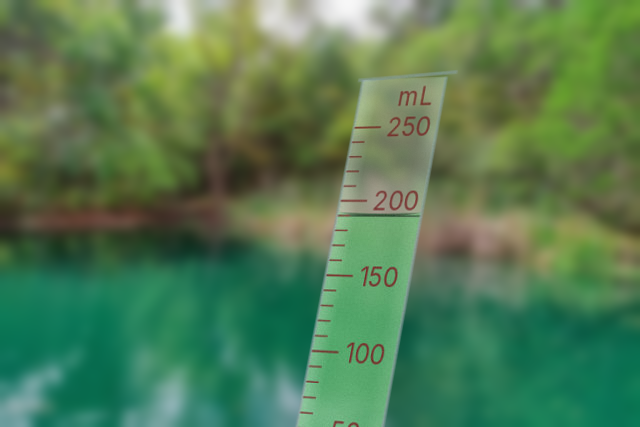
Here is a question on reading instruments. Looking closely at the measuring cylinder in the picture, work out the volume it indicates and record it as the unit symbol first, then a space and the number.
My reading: mL 190
